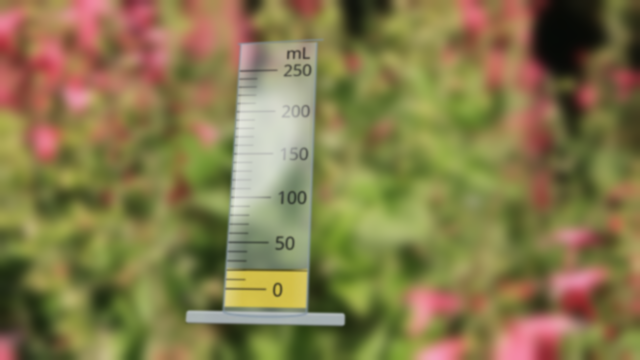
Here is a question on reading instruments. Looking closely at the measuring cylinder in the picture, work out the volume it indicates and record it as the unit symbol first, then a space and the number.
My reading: mL 20
